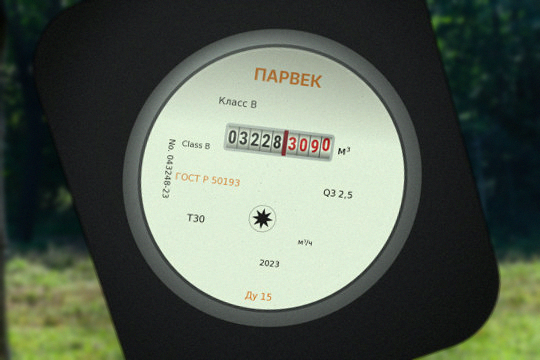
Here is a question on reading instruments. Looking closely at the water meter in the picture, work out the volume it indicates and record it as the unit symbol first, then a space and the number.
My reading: m³ 3228.3090
